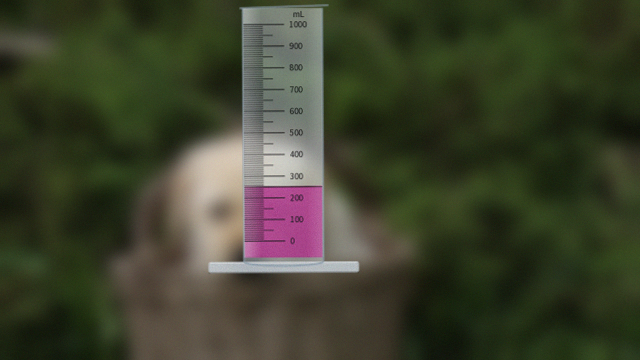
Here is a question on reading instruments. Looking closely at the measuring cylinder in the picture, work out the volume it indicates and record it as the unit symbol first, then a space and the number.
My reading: mL 250
